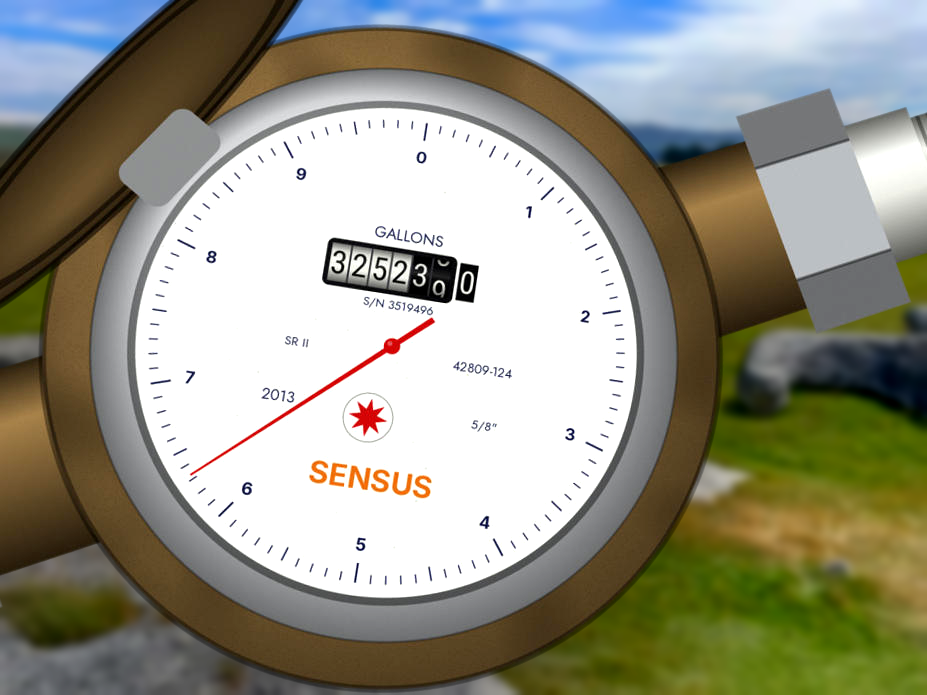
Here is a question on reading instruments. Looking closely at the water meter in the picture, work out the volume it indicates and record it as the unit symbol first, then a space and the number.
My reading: gal 3252386.3
